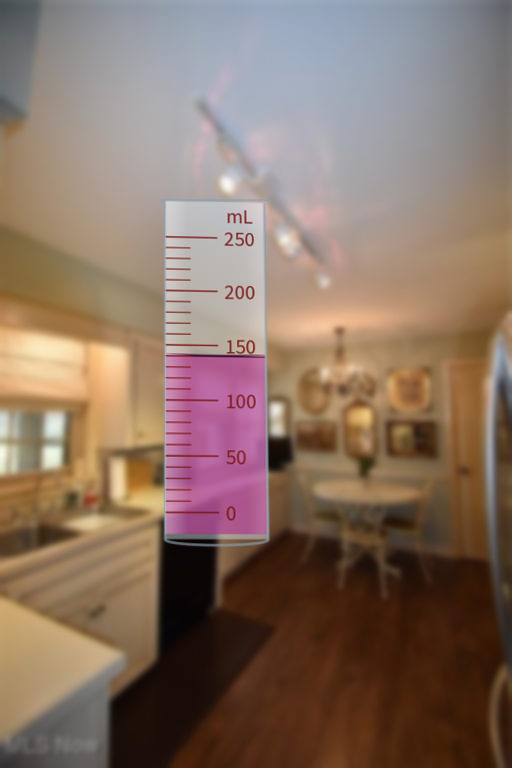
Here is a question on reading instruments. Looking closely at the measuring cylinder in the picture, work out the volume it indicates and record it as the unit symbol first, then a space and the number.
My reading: mL 140
